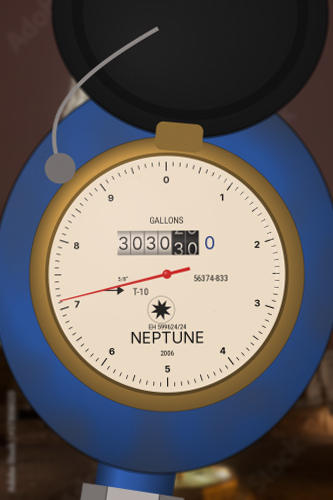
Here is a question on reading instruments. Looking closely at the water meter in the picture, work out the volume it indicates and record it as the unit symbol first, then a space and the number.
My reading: gal 3030297.1
